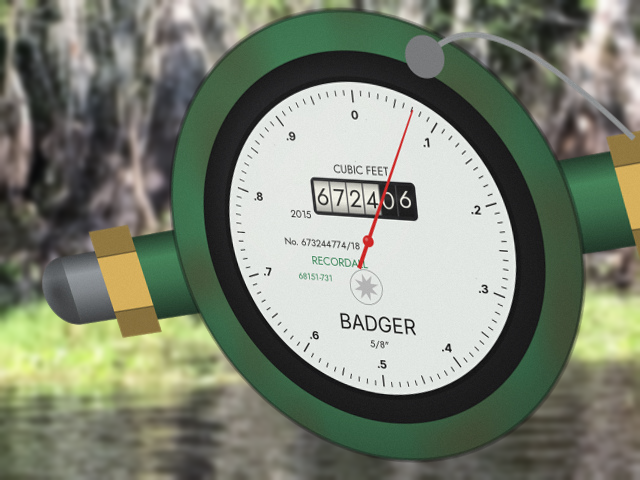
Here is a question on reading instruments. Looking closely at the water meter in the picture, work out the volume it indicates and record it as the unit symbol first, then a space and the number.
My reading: ft³ 672406.07
